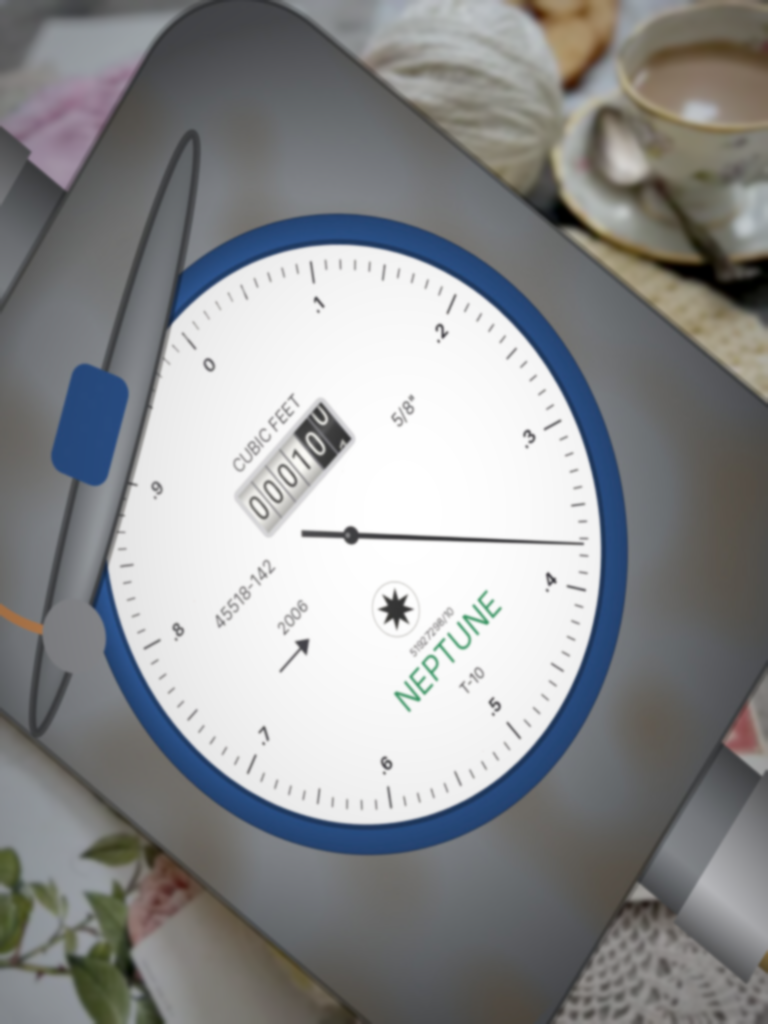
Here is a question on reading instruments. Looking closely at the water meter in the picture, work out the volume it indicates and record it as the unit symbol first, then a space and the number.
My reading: ft³ 100.37
